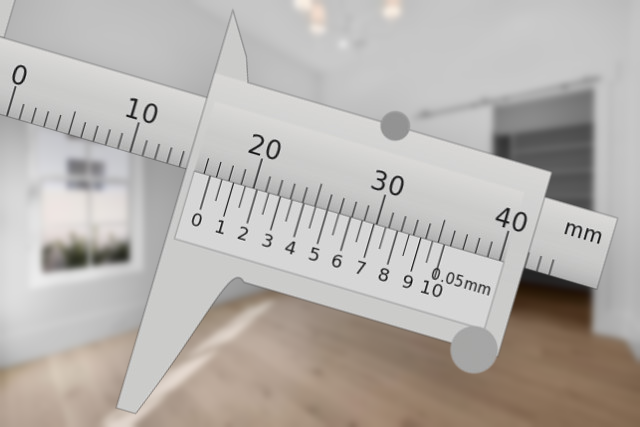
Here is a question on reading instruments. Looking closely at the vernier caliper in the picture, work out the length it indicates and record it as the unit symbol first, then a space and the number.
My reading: mm 16.5
